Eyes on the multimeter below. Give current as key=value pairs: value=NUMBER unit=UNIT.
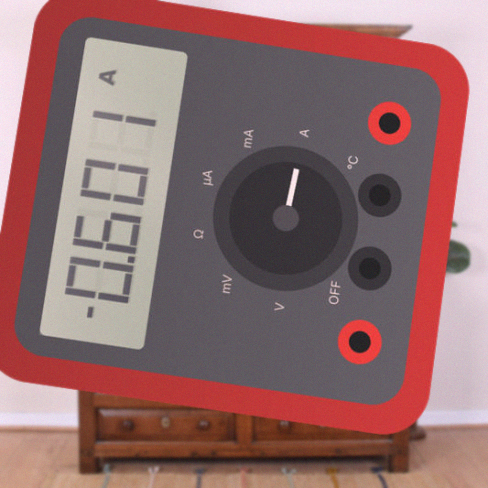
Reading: value=-0.601 unit=A
